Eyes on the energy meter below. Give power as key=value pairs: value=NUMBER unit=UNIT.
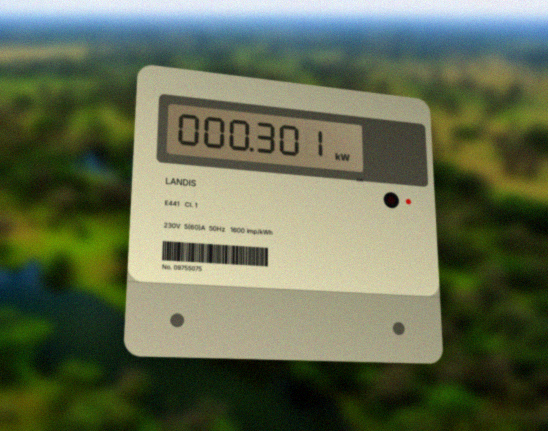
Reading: value=0.301 unit=kW
